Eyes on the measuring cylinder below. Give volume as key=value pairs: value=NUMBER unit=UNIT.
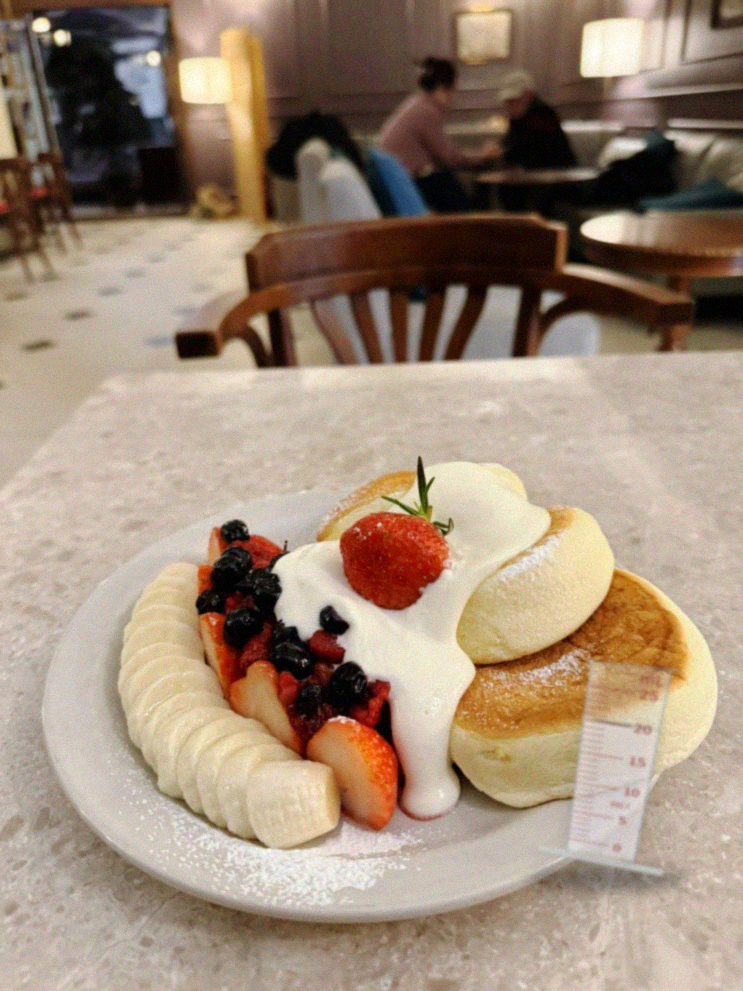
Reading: value=20 unit=mL
